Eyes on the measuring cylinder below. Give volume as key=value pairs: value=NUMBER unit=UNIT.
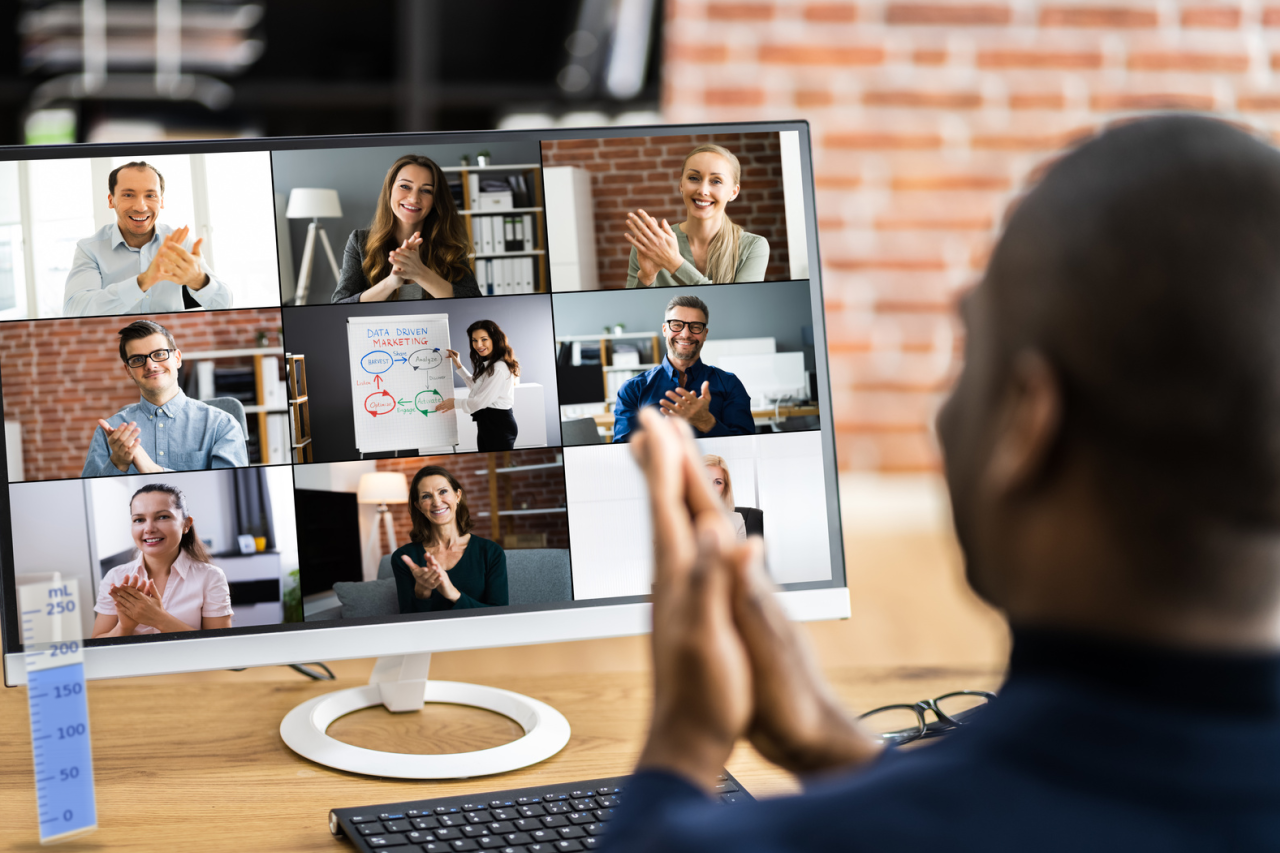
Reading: value=180 unit=mL
